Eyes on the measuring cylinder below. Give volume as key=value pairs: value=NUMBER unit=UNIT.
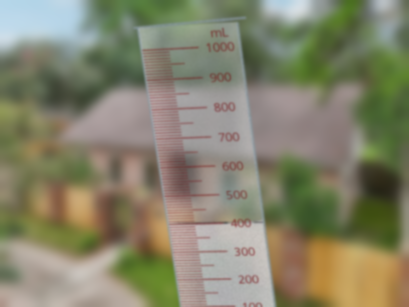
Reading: value=400 unit=mL
